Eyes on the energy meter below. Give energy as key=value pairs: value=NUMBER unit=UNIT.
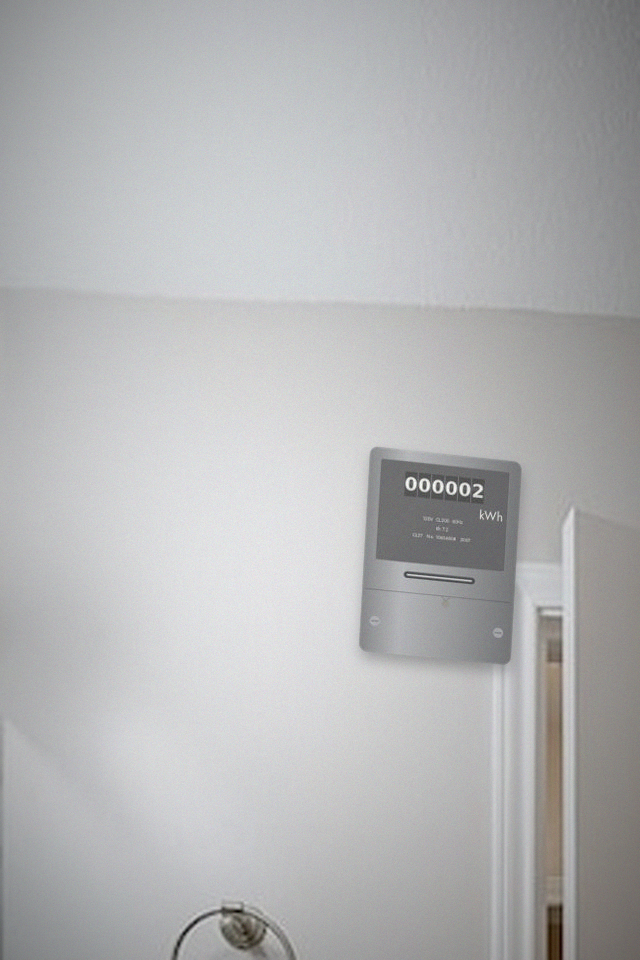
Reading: value=2 unit=kWh
